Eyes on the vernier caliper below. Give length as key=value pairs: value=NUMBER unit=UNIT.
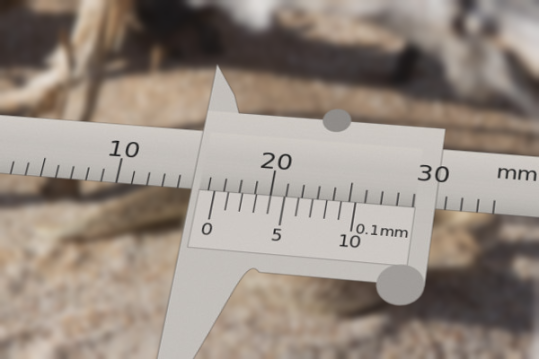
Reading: value=16.4 unit=mm
